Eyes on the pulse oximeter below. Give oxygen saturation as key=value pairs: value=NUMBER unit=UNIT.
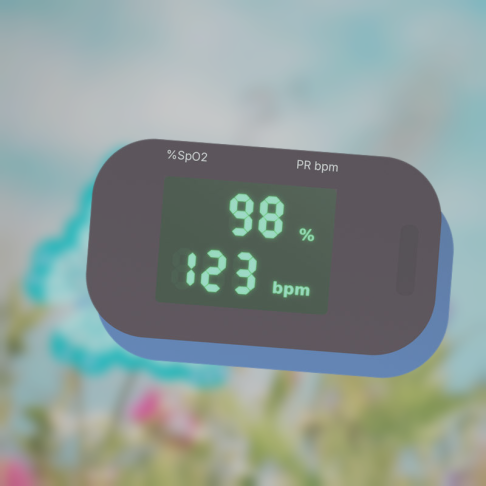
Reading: value=98 unit=%
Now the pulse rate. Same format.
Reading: value=123 unit=bpm
